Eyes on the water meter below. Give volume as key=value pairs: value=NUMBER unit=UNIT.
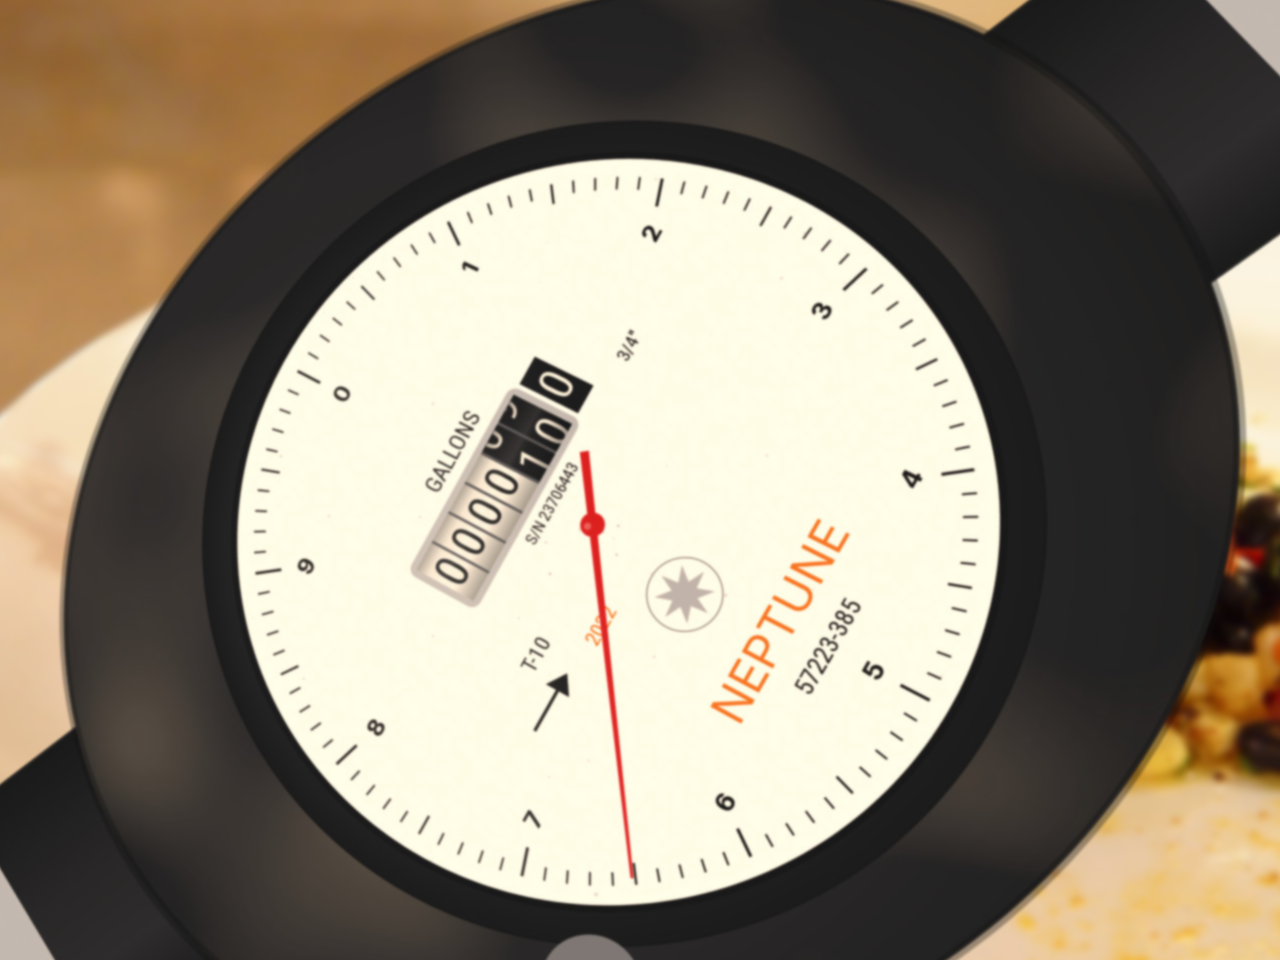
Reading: value=96.5 unit=gal
